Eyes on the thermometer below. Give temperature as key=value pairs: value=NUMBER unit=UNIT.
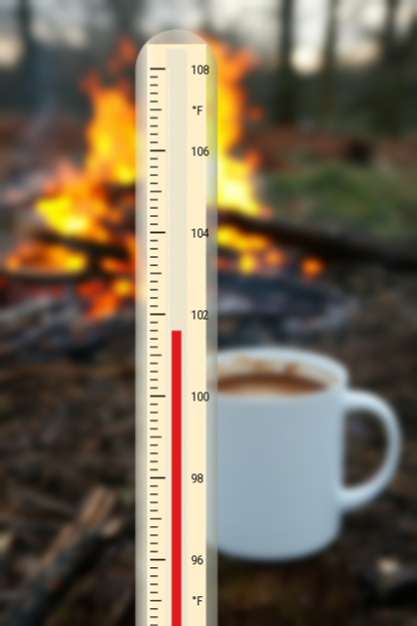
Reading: value=101.6 unit=°F
